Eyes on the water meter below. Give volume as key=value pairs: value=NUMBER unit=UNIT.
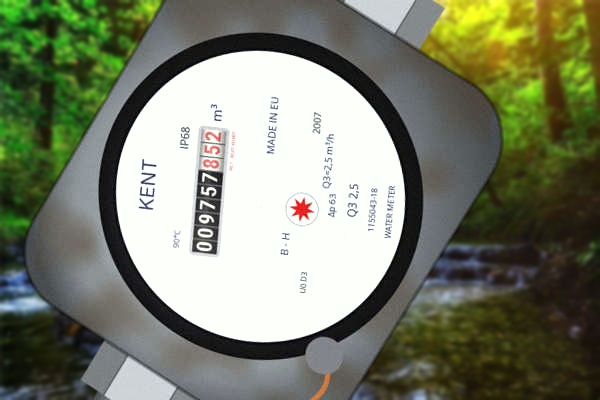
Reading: value=9757.852 unit=m³
